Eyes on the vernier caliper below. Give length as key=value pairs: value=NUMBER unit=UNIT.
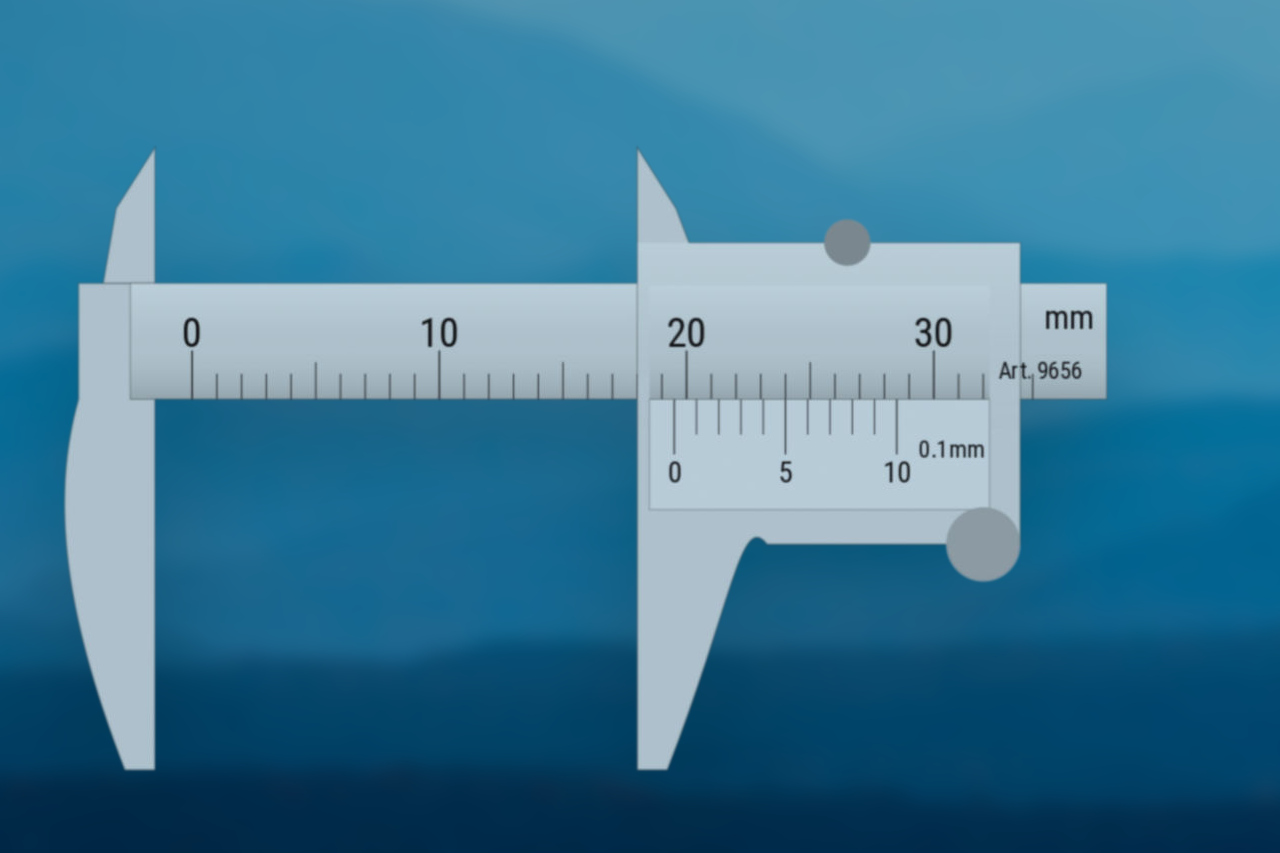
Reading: value=19.5 unit=mm
